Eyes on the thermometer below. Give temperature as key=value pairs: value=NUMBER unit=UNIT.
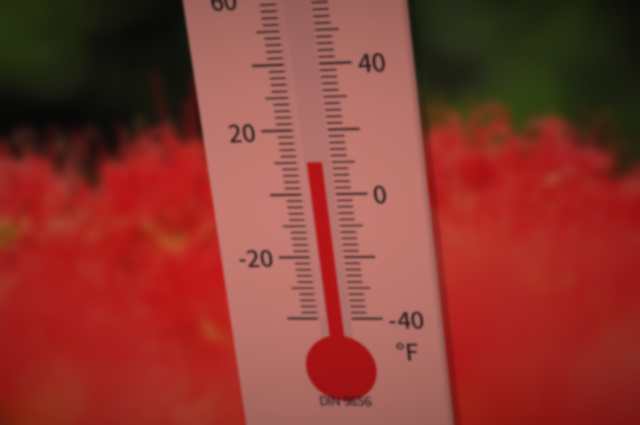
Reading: value=10 unit=°F
